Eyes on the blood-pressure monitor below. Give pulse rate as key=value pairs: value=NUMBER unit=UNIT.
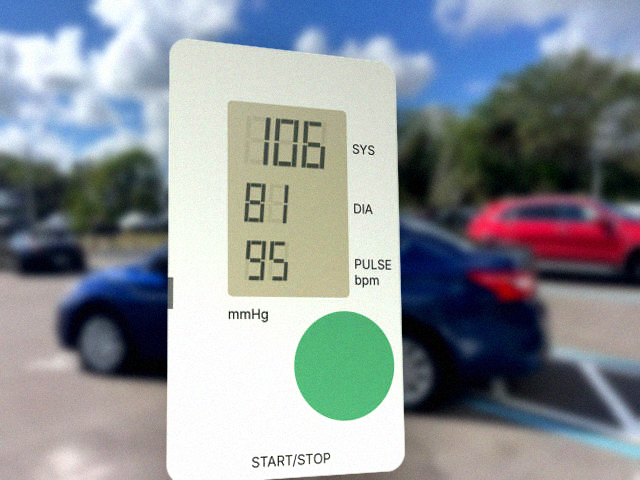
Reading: value=95 unit=bpm
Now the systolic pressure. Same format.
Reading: value=106 unit=mmHg
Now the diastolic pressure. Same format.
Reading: value=81 unit=mmHg
